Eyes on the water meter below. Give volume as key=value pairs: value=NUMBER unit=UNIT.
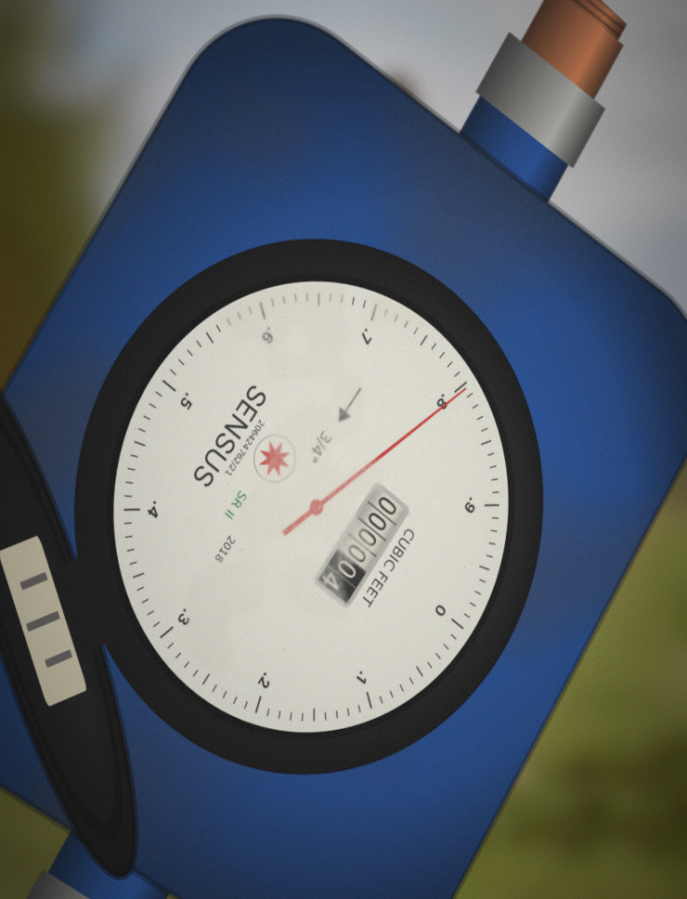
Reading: value=3.80 unit=ft³
